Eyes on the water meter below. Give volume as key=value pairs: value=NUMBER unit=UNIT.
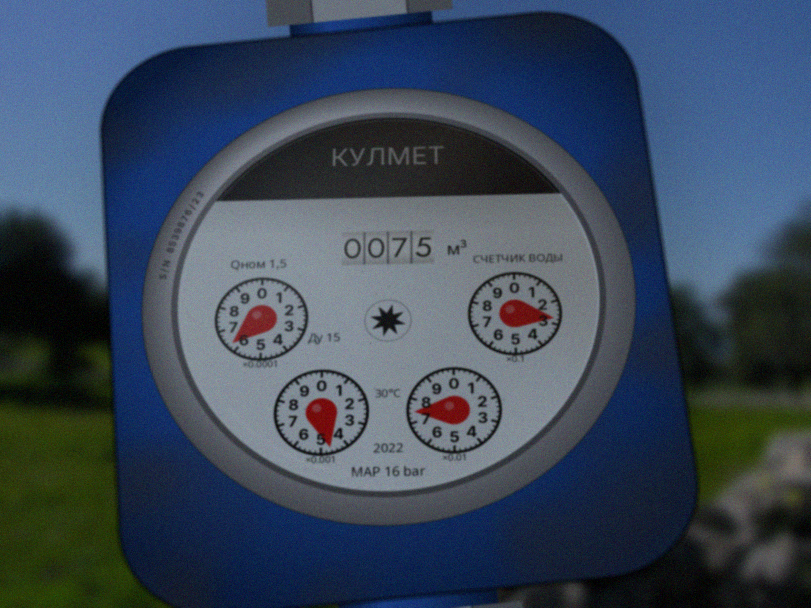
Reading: value=75.2746 unit=m³
